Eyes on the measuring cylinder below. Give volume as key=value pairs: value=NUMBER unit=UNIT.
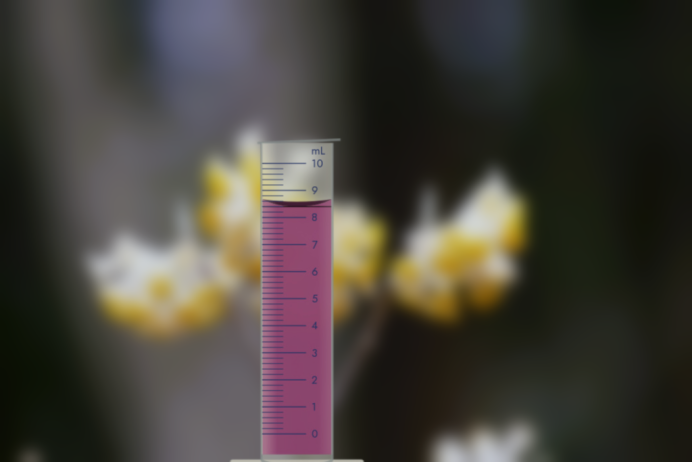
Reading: value=8.4 unit=mL
